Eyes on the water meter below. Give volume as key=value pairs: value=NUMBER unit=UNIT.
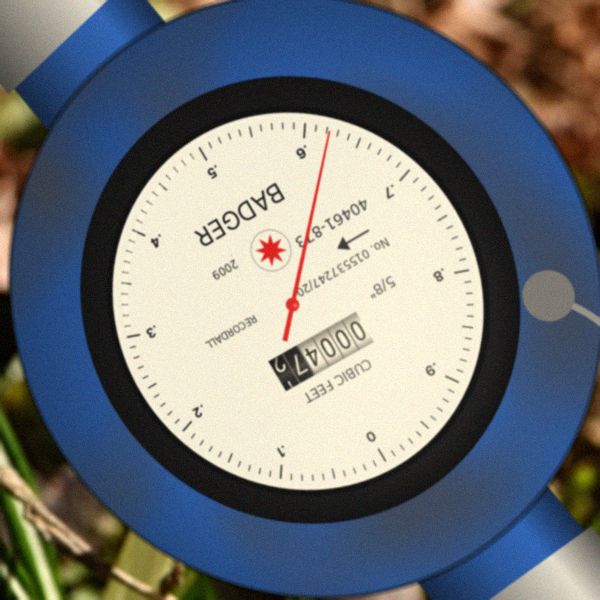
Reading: value=471.62 unit=ft³
